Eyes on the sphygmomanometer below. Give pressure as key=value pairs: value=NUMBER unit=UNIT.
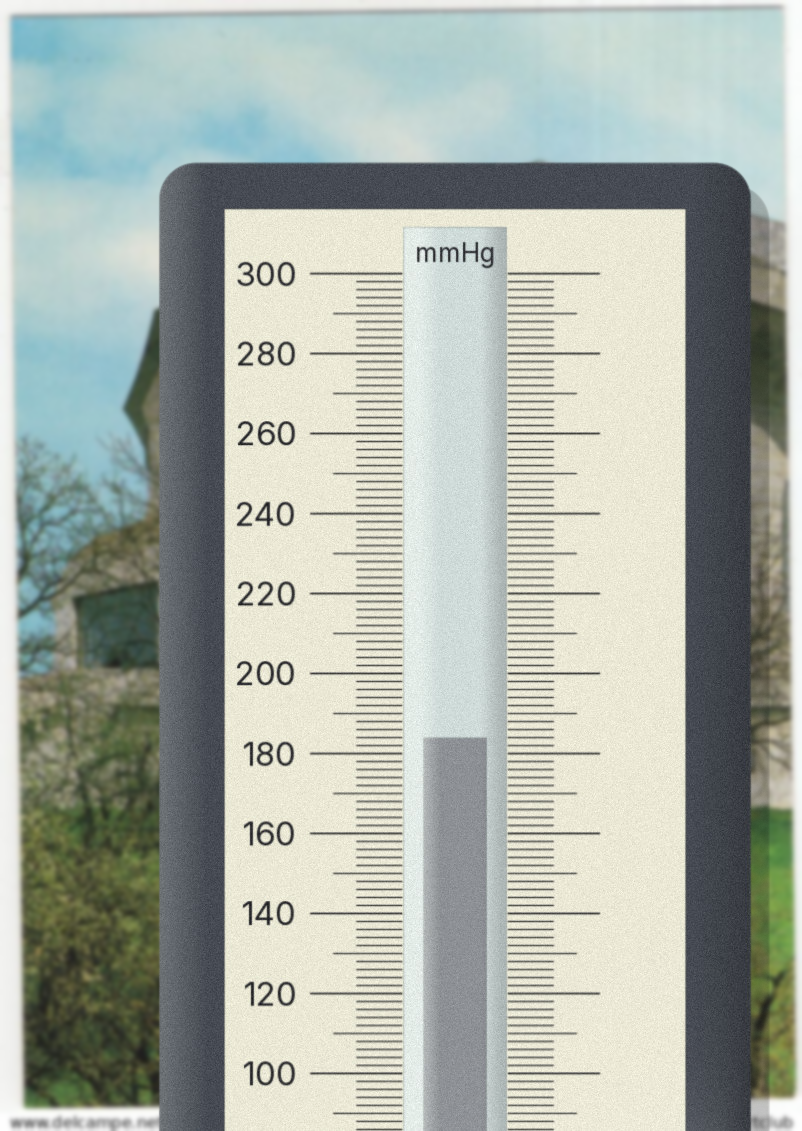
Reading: value=184 unit=mmHg
